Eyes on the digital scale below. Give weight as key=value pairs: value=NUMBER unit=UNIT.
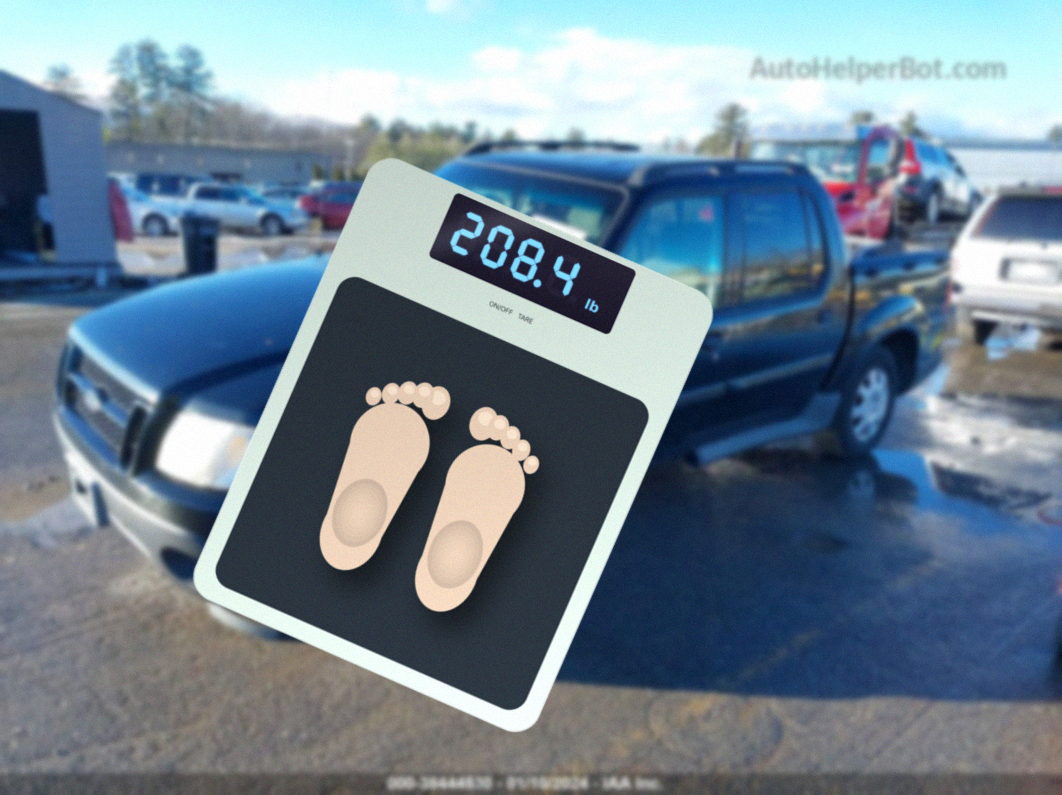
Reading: value=208.4 unit=lb
